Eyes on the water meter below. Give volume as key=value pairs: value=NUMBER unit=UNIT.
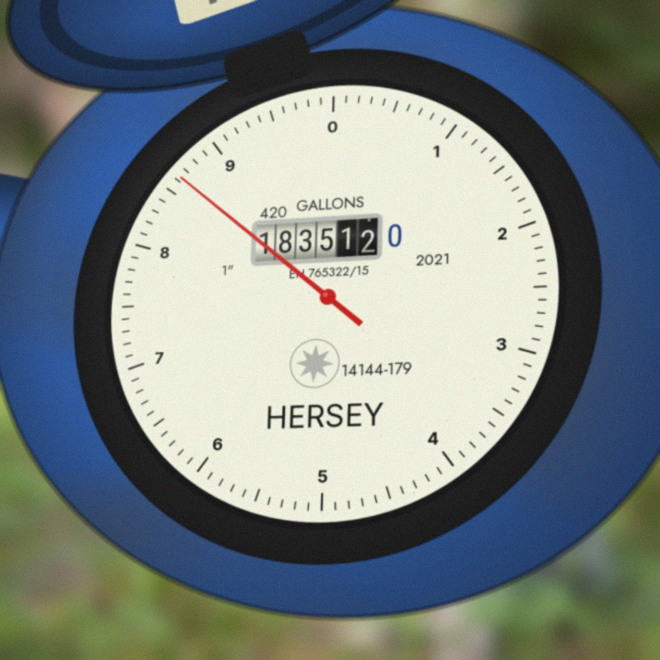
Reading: value=1835118.6 unit=gal
